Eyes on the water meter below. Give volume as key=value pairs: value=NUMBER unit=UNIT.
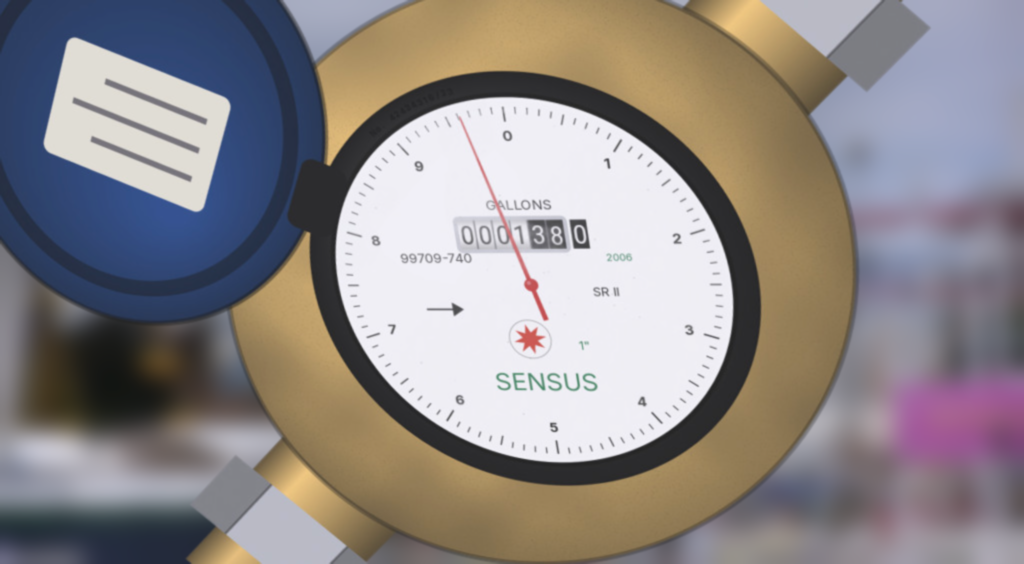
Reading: value=1379.6 unit=gal
